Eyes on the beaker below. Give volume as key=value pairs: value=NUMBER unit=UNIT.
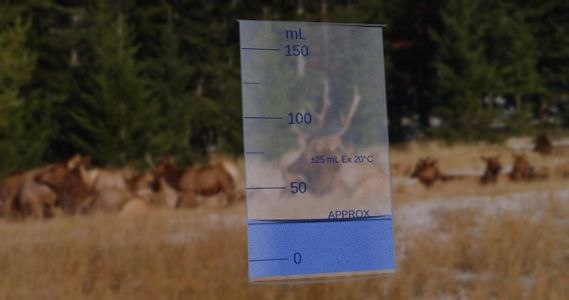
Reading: value=25 unit=mL
